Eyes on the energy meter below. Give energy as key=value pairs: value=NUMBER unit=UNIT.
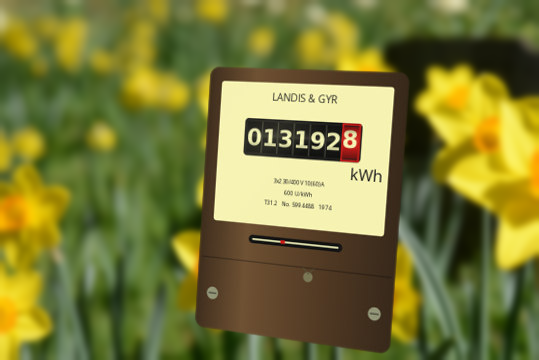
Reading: value=13192.8 unit=kWh
